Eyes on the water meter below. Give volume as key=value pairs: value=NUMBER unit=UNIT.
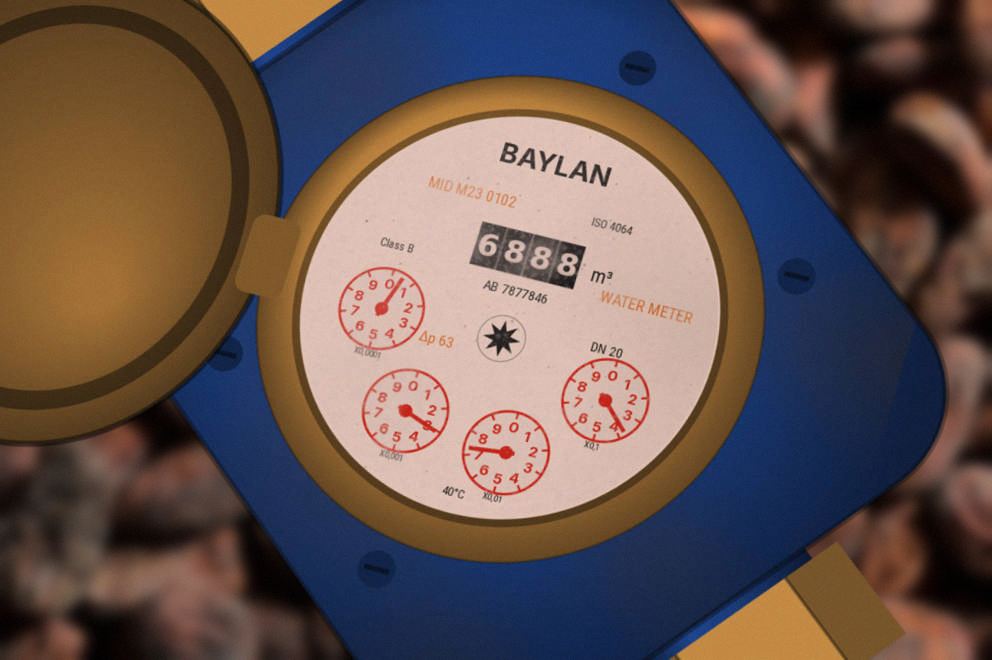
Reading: value=6888.3730 unit=m³
